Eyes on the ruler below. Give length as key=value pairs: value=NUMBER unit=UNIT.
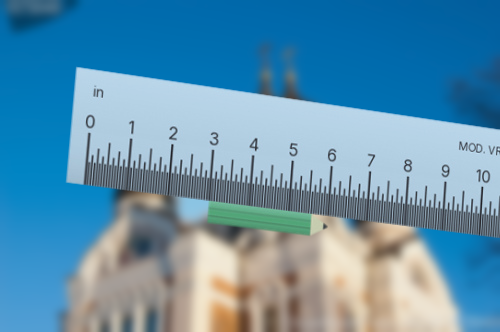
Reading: value=3 unit=in
